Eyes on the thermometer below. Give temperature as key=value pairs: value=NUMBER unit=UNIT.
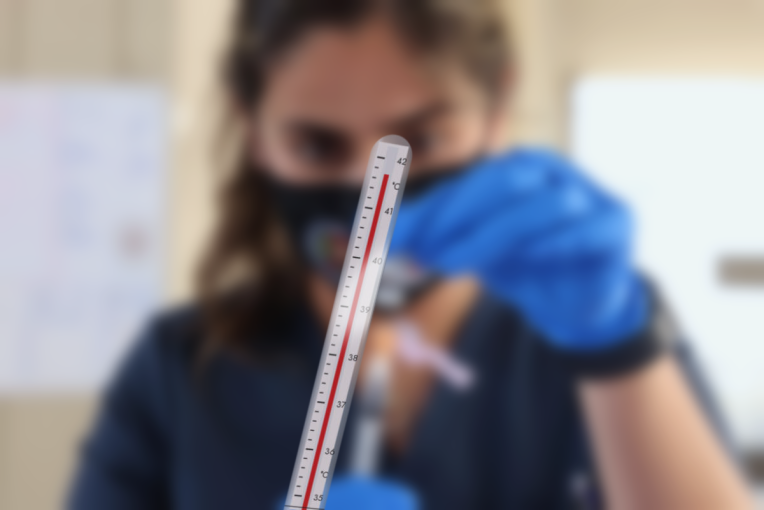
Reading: value=41.7 unit=°C
